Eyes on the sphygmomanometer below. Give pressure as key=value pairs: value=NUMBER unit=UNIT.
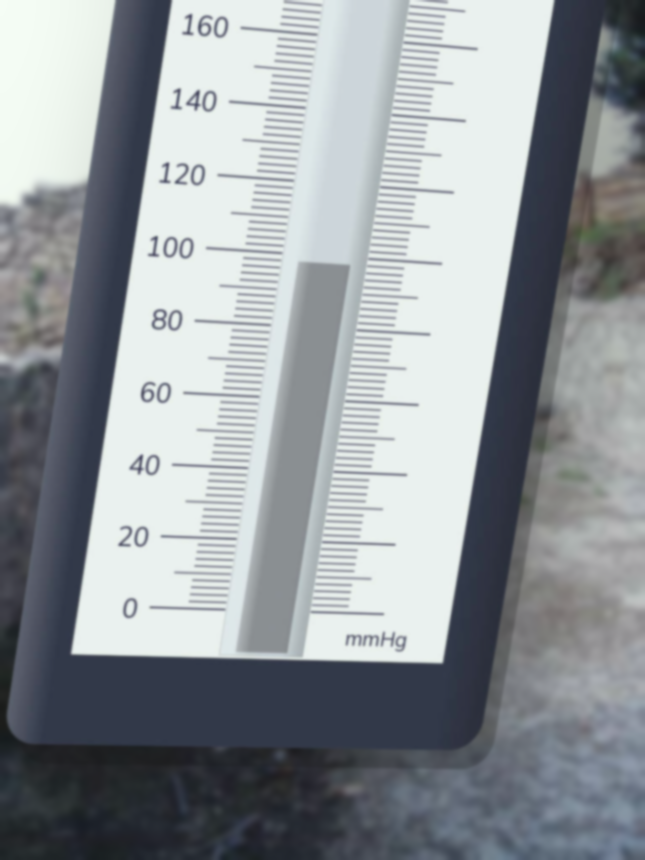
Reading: value=98 unit=mmHg
